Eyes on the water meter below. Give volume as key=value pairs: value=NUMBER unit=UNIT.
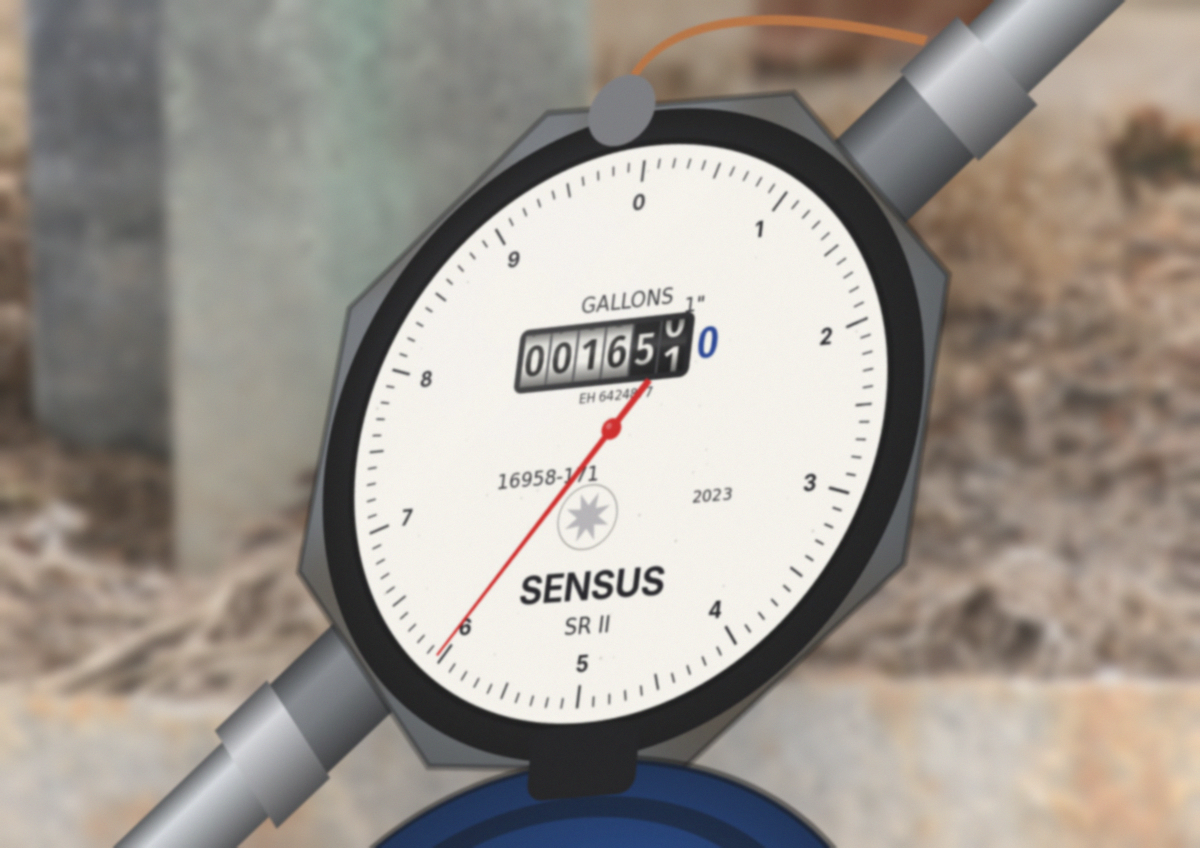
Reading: value=16506.0 unit=gal
